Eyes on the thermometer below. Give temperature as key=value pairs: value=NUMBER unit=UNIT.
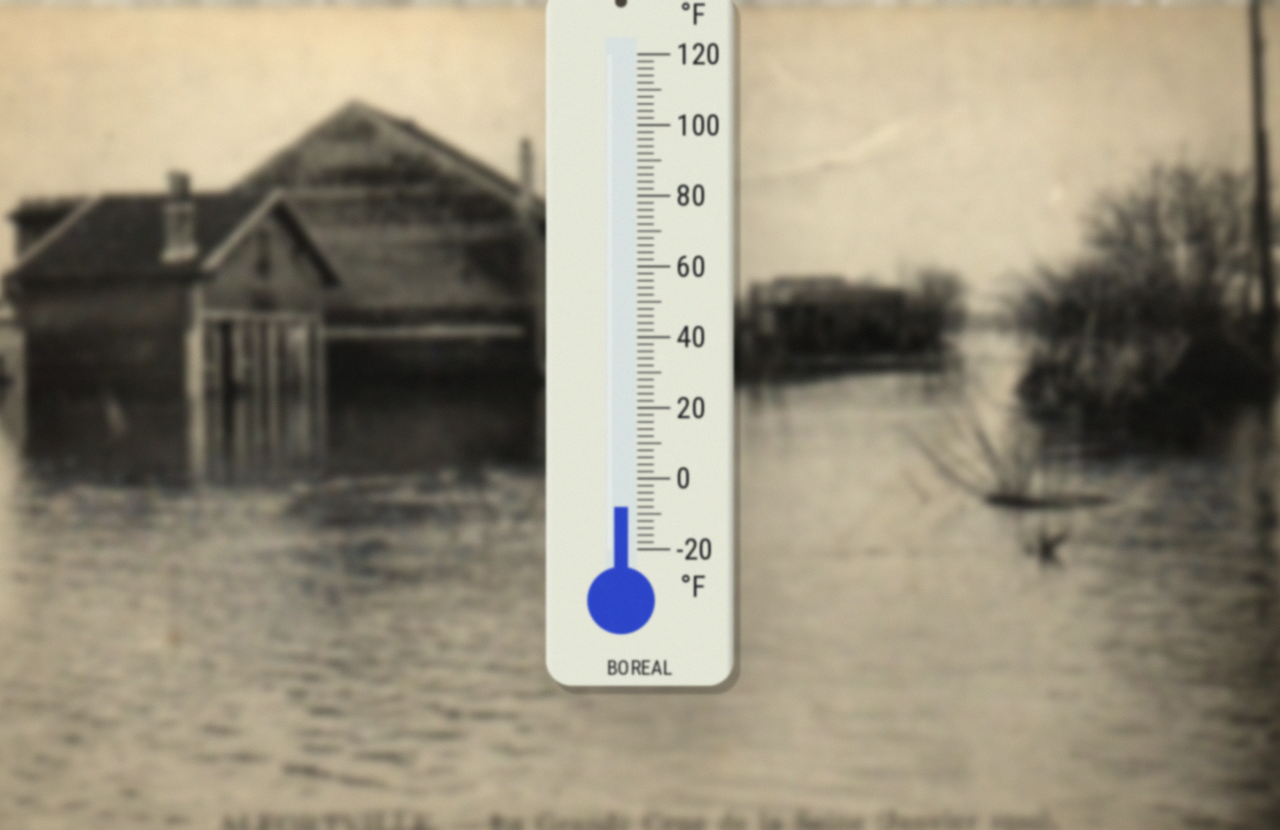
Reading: value=-8 unit=°F
